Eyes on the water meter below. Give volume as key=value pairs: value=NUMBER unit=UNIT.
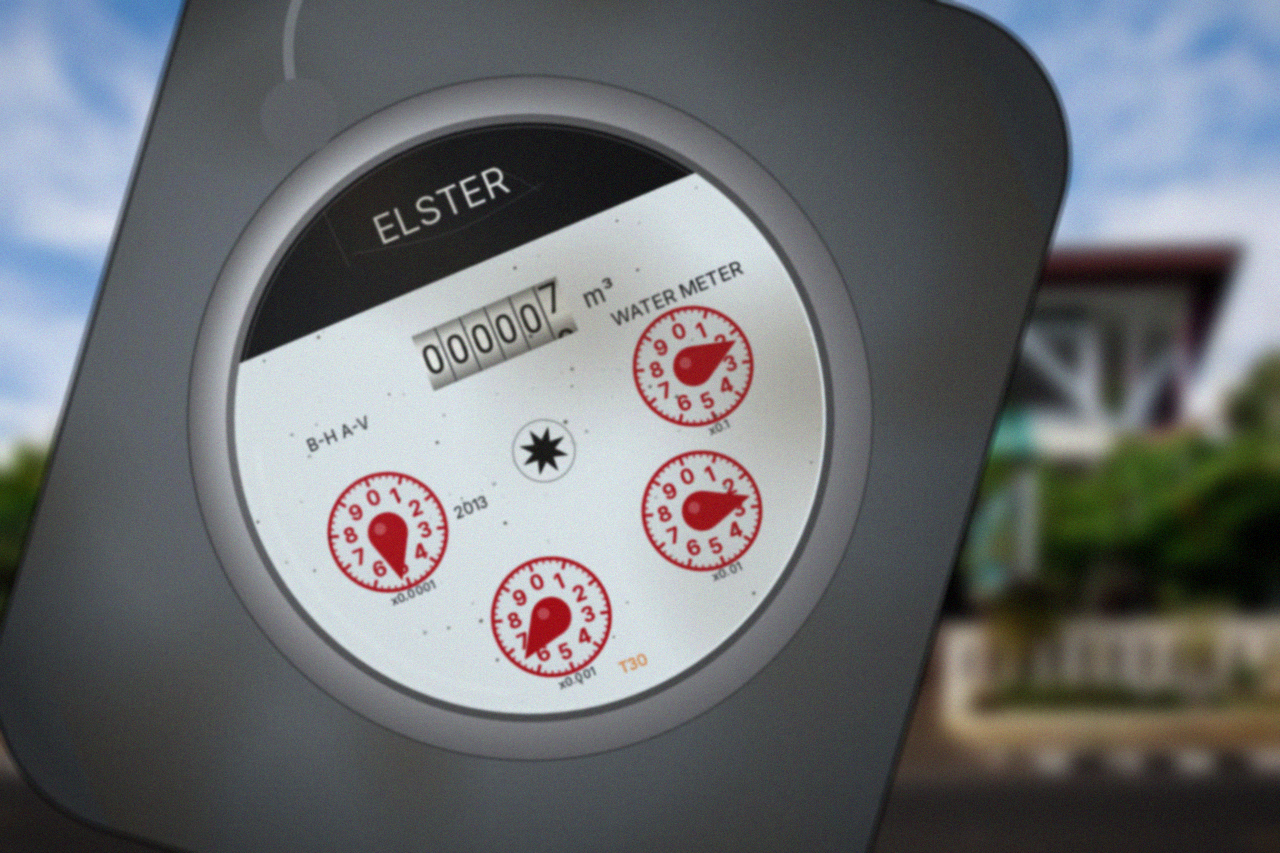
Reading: value=7.2265 unit=m³
